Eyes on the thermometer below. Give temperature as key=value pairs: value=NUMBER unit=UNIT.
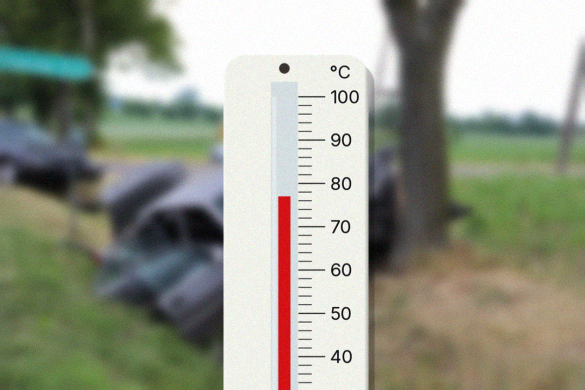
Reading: value=77 unit=°C
